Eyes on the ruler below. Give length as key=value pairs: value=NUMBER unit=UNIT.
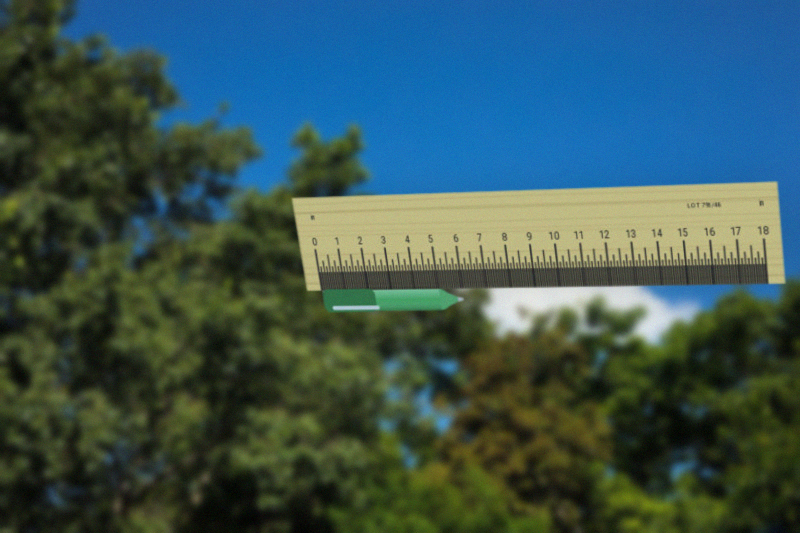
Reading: value=6 unit=in
